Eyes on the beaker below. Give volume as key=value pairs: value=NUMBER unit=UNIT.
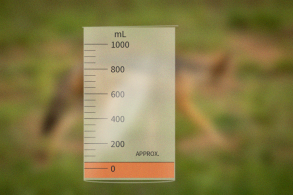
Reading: value=50 unit=mL
